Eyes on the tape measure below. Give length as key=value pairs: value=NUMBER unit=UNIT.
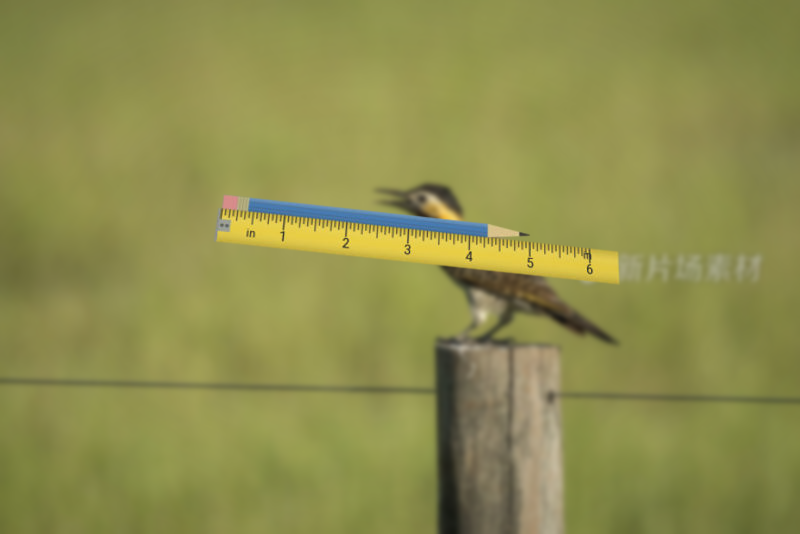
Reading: value=5 unit=in
